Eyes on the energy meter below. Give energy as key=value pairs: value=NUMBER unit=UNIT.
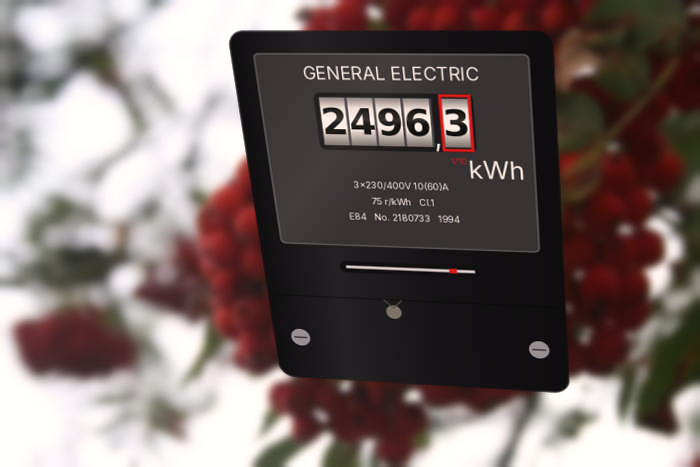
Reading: value=2496.3 unit=kWh
